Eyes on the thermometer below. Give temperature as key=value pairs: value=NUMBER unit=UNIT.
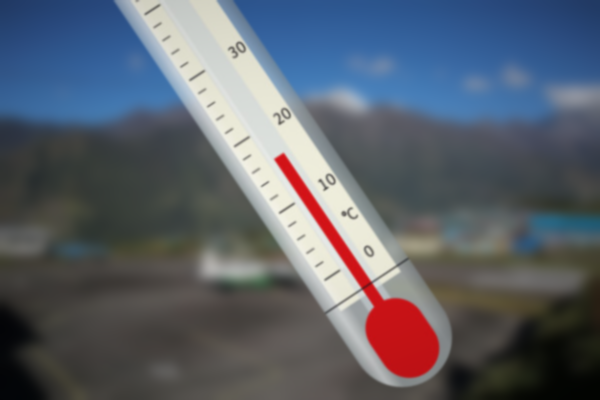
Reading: value=16 unit=°C
